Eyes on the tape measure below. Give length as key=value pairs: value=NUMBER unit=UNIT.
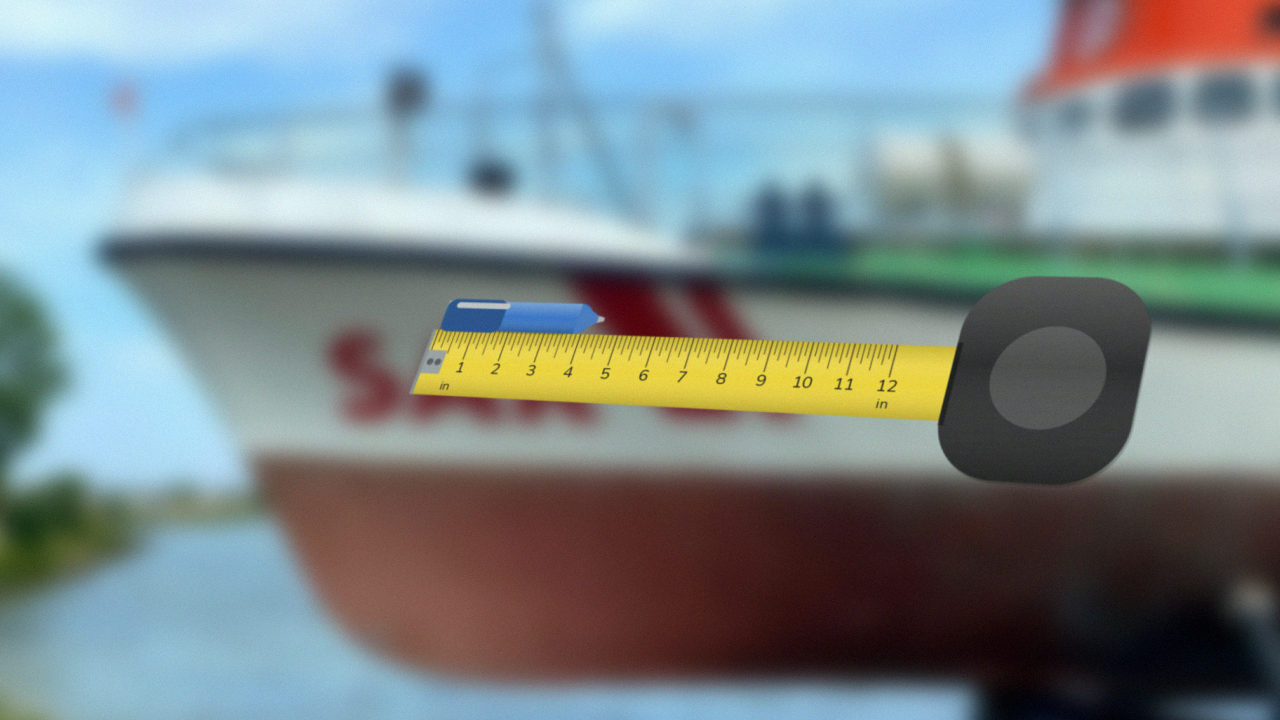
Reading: value=4.5 unit=in
